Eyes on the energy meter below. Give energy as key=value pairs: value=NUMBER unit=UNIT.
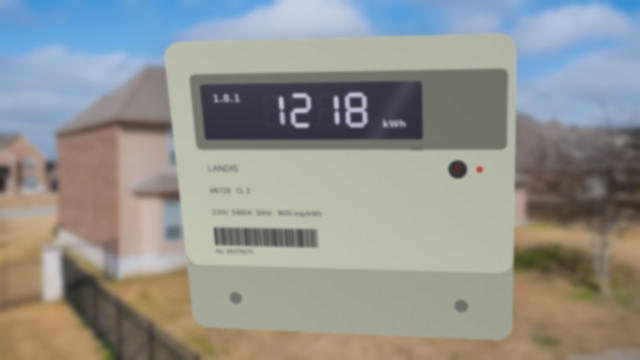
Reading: value=1218 unit=kWh
